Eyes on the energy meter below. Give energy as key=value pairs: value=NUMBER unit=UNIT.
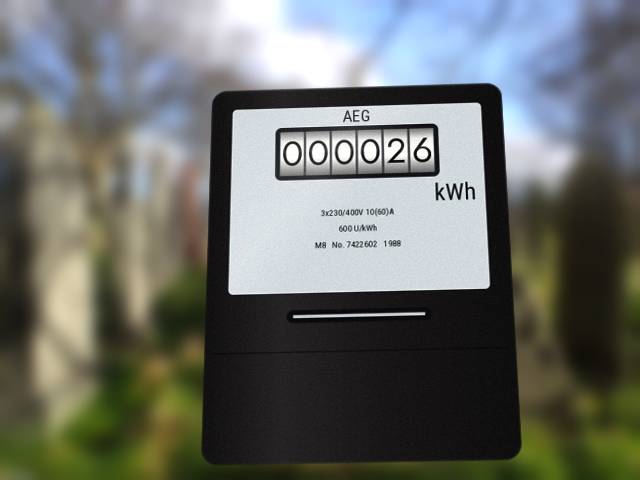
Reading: value=26 unit=kWh
